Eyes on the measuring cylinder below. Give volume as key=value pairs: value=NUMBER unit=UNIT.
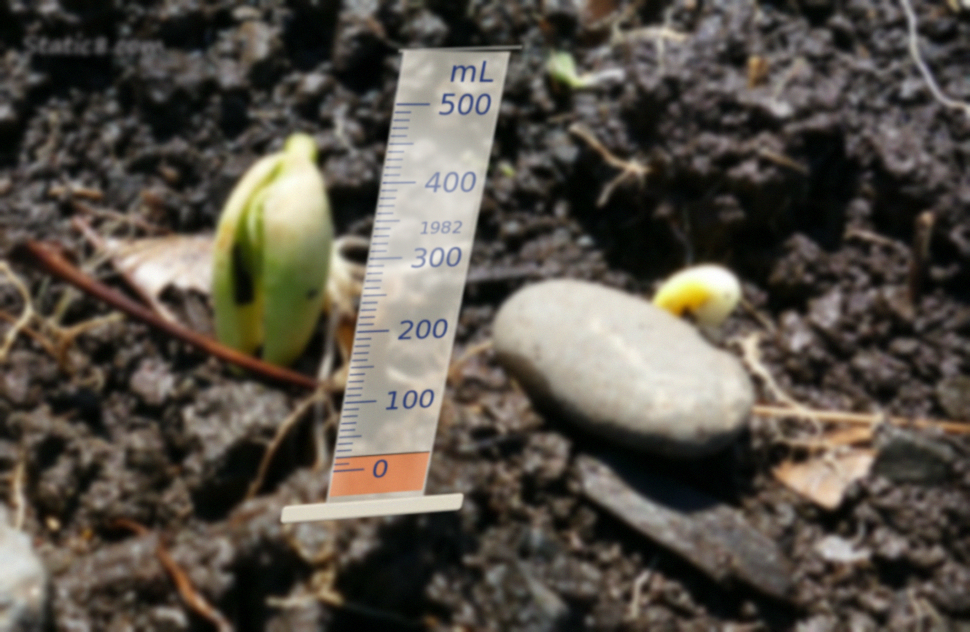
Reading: value=20 unit=mL
